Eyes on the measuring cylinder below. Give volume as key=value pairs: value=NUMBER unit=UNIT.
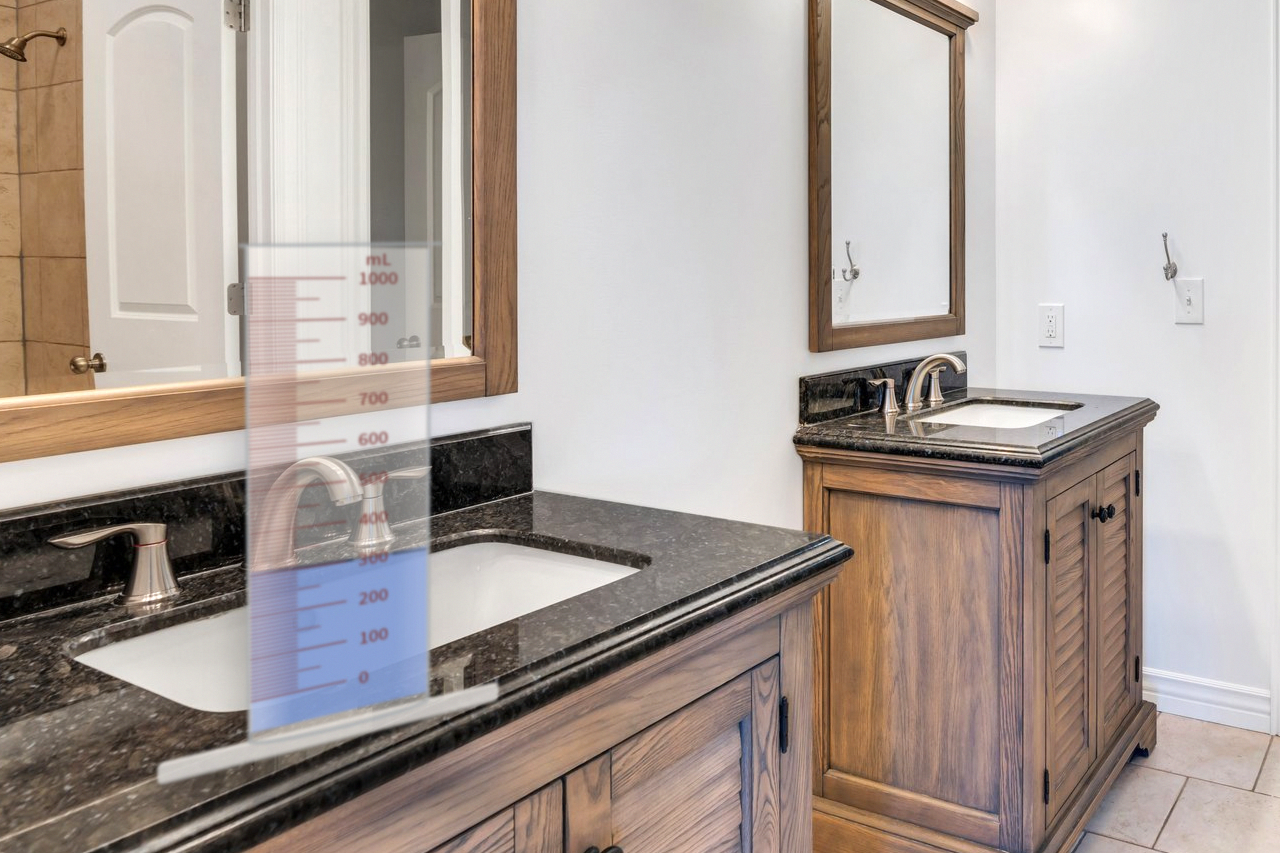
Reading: value=300 unit=mL
